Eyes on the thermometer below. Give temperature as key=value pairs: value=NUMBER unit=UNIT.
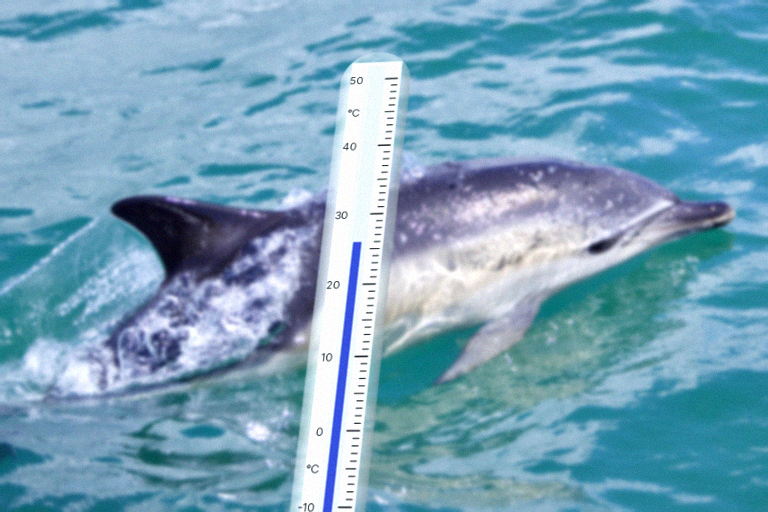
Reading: value=26 unit=°C
